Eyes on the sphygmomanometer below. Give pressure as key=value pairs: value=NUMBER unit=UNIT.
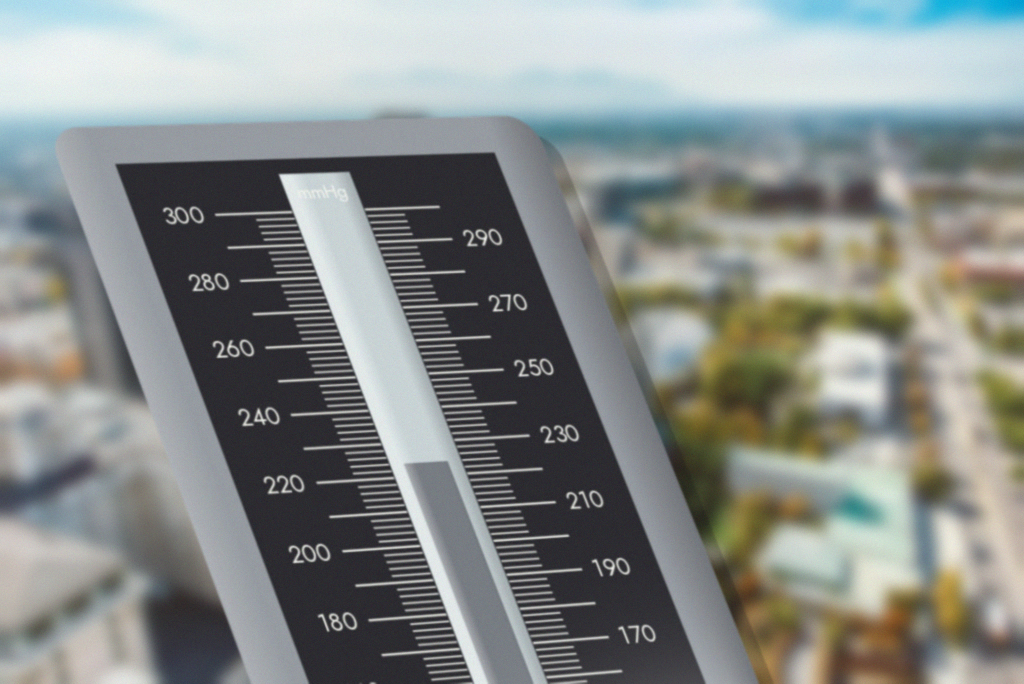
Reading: value=224 unit=mmHg
